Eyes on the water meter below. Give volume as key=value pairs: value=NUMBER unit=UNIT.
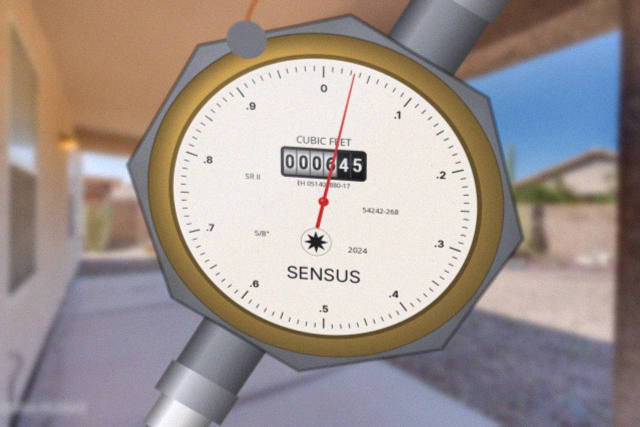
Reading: value=645.03 unit=ft³
